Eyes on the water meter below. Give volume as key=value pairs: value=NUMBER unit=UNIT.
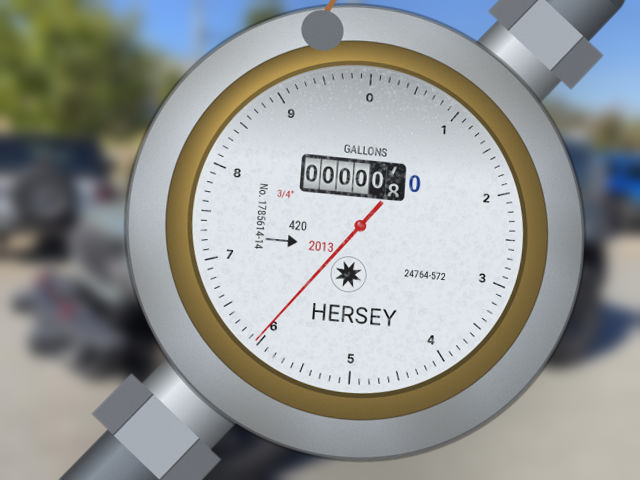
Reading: value=76.0 unit=gal
